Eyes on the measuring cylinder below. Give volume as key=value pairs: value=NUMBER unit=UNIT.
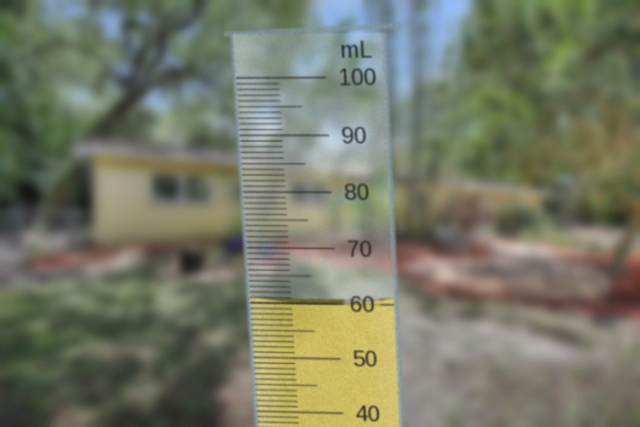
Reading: value=60 unit=mL
